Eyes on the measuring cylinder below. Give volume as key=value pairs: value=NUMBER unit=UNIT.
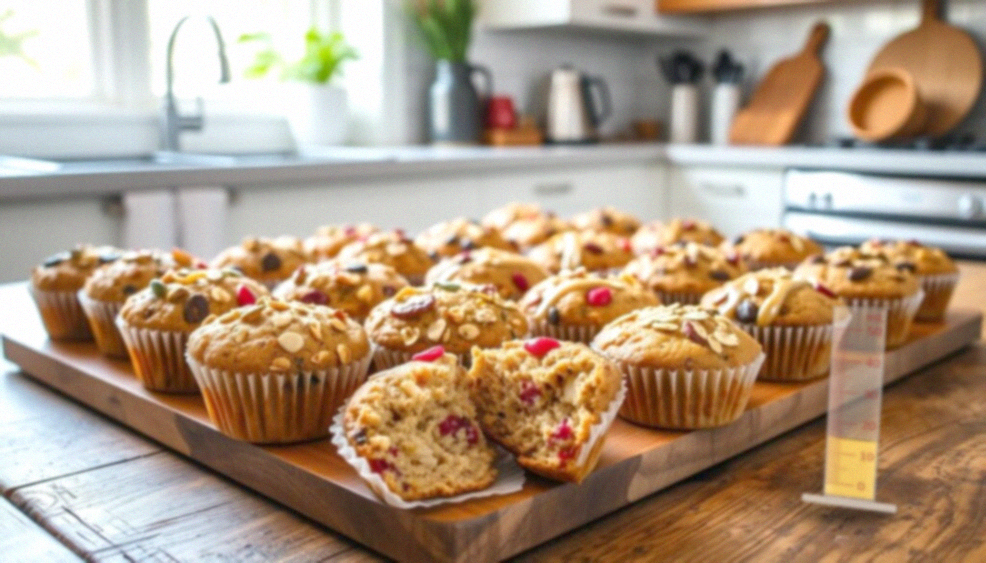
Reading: value=15 unit=mL
